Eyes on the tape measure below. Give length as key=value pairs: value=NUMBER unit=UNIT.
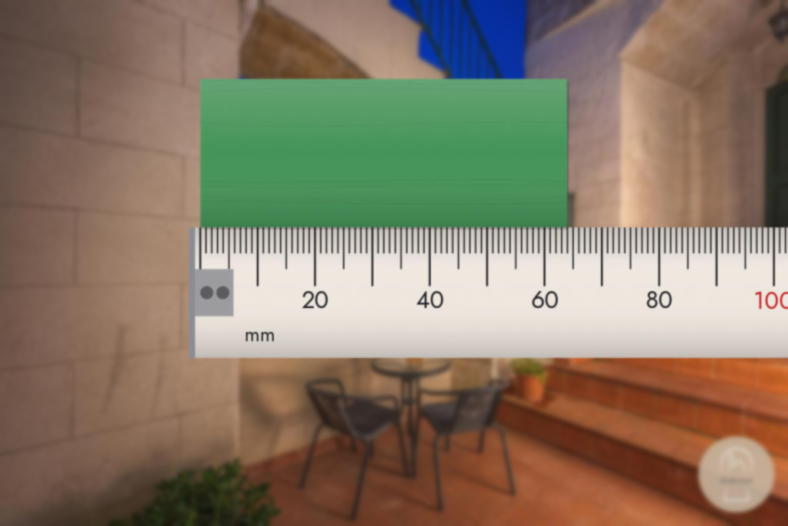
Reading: value=64 unit=mm
